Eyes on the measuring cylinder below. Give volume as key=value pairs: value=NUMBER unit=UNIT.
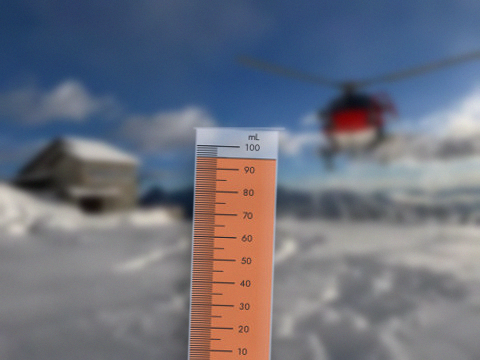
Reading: value=95 unit=mL
